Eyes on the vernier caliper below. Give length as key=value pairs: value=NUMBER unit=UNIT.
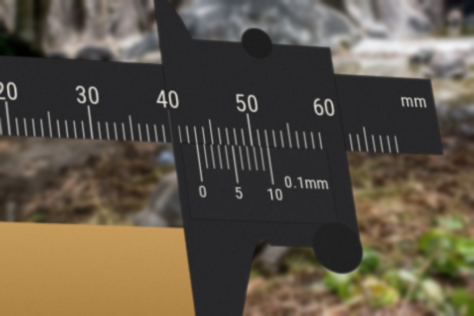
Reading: value=43.0 unit=mm
